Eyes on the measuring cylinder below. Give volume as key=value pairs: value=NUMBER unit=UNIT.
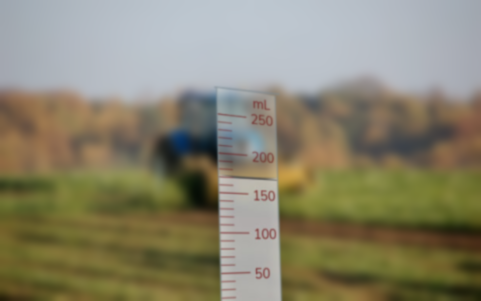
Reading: value=170 unit=mL
